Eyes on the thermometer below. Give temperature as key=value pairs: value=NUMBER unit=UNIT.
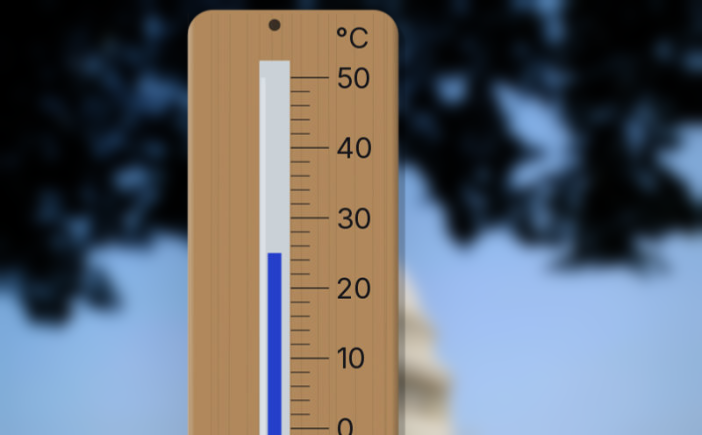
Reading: value=25 unit=°C
